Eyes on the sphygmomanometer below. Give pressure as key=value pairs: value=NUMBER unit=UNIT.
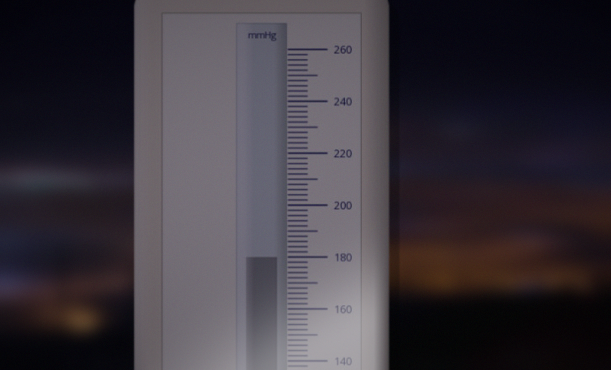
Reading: value=180 unit=mmHg
